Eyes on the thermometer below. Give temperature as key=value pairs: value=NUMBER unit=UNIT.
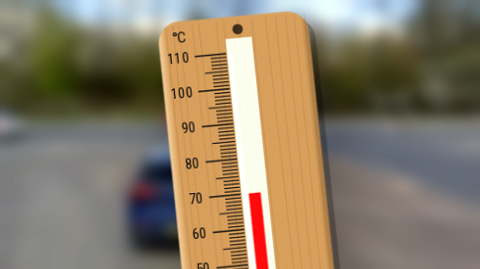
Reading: value=70 unit=°C
